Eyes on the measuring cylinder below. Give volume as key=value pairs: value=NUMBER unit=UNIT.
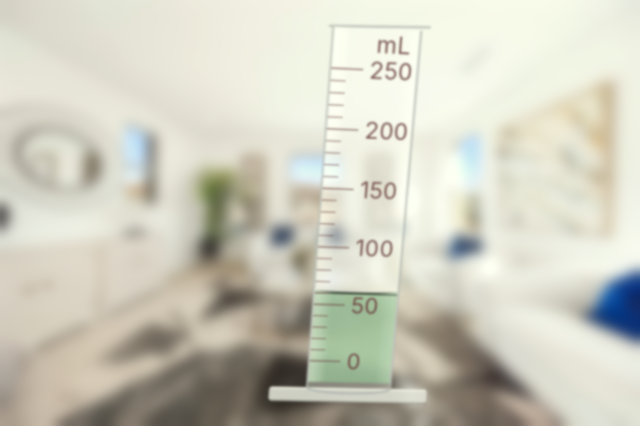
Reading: value=60 unit=mL
